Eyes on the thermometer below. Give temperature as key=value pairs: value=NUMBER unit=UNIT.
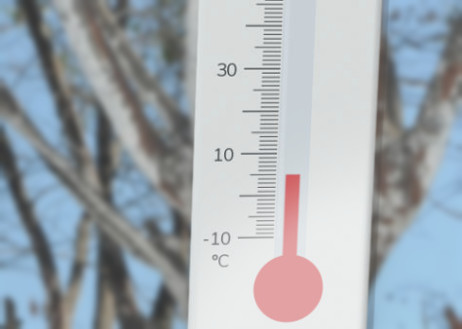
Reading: value=5 unit=°C
